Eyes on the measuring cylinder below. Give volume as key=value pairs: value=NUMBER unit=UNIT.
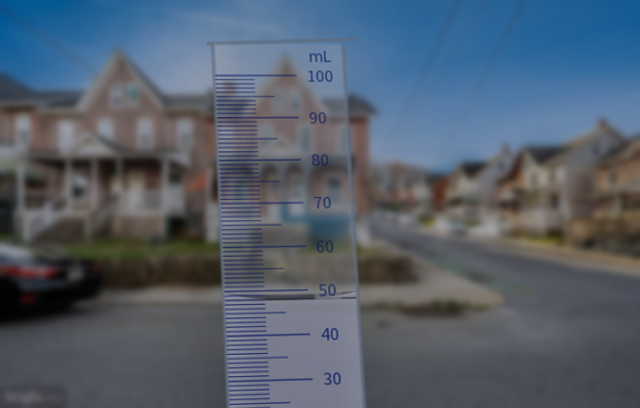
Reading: value=48 unit=mL
